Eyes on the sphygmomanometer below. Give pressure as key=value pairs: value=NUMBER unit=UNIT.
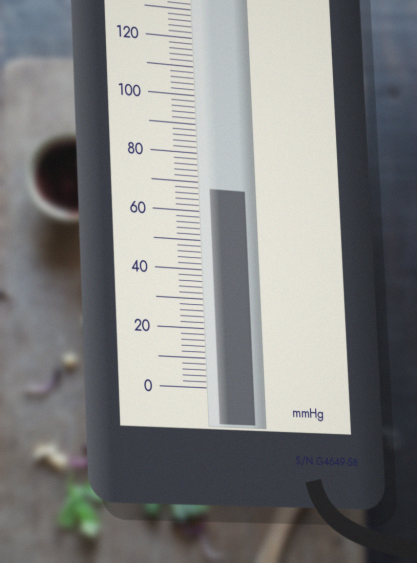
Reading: value=68 unit=mmHg
